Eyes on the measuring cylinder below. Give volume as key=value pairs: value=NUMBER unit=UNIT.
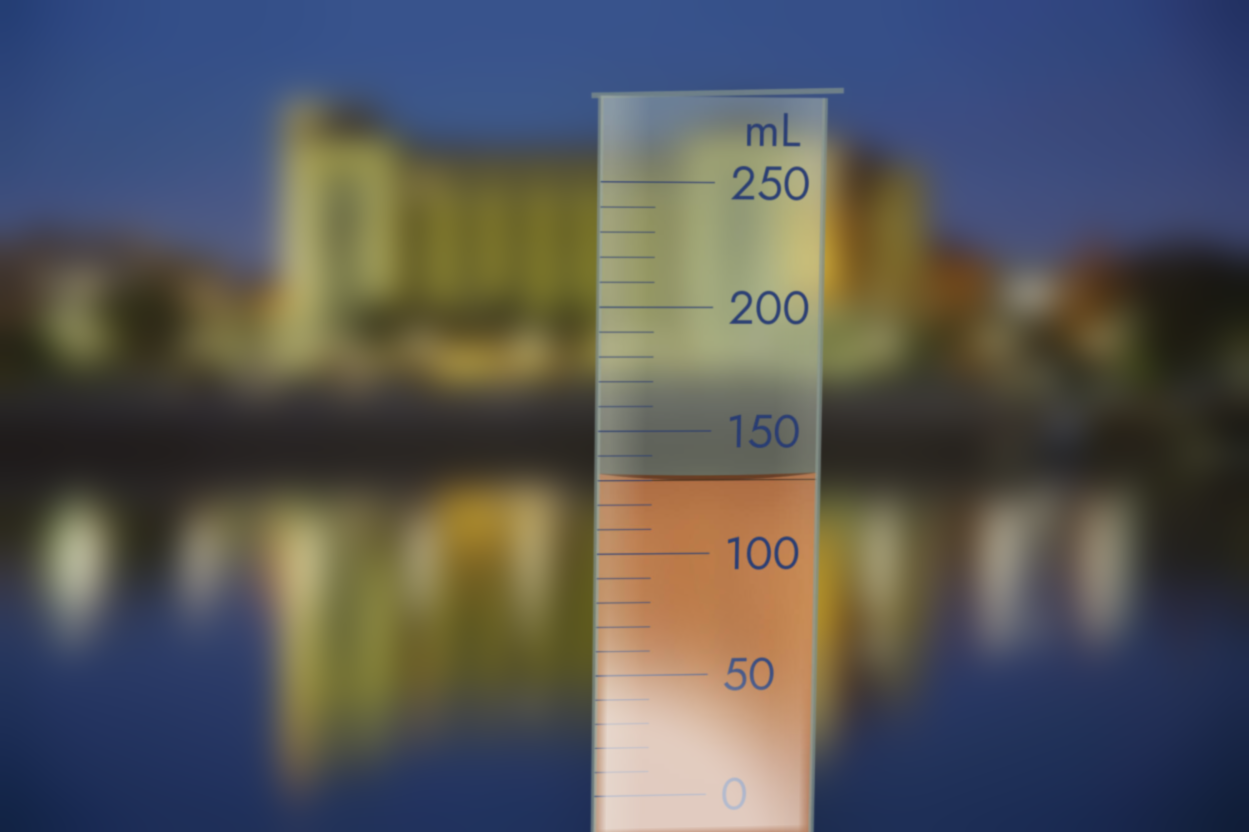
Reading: value=130 unit=mL
